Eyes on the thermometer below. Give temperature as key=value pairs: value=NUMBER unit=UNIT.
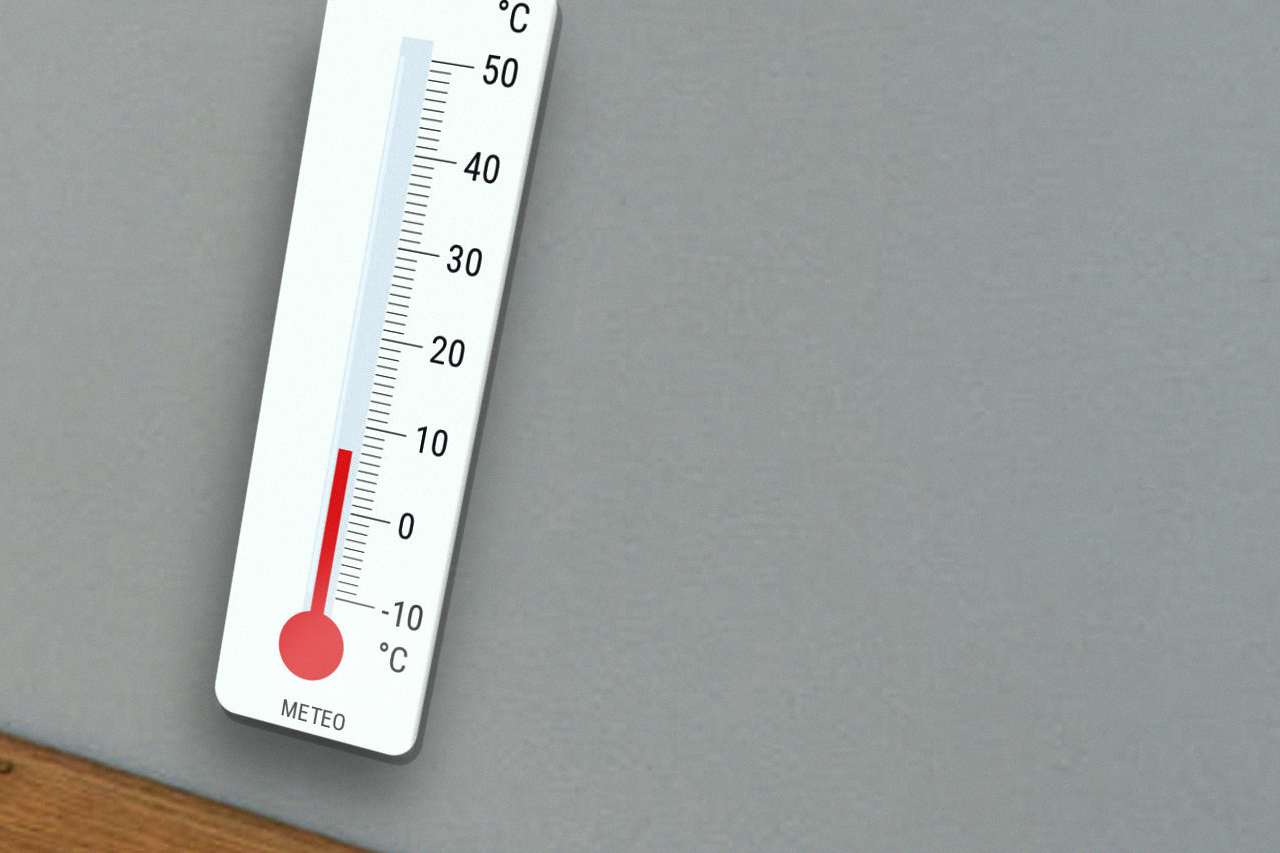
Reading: value=7 unit=°C
